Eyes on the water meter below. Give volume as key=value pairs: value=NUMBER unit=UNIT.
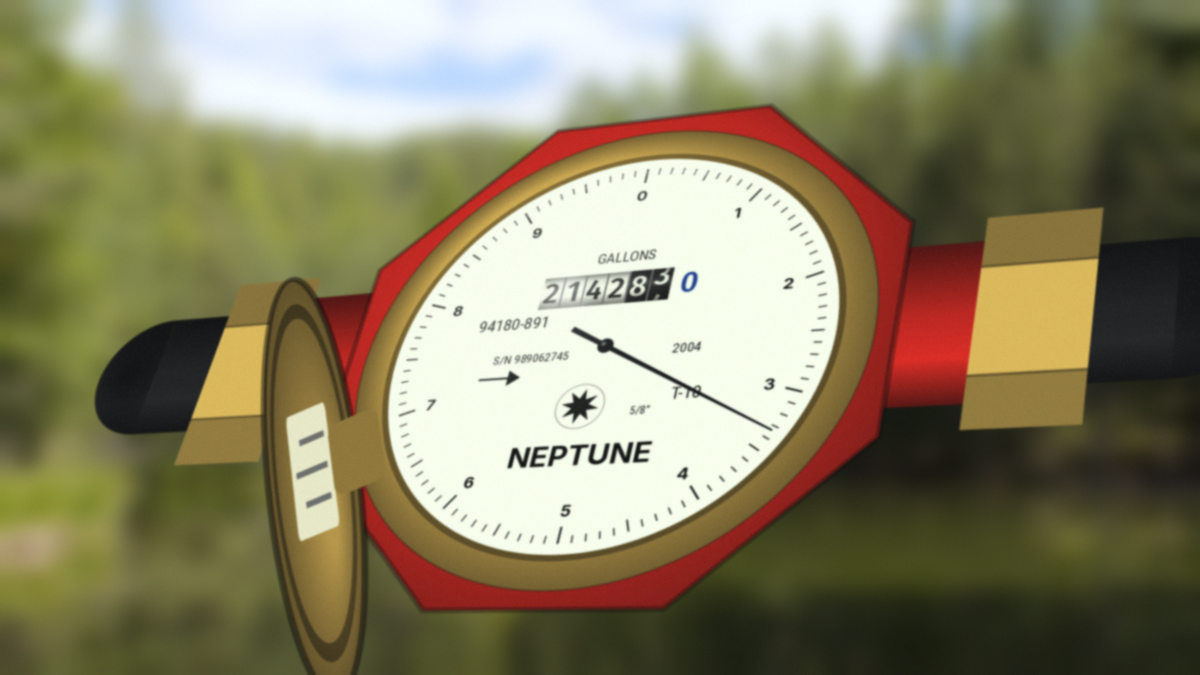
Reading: value=2142833.3 unit=gal
